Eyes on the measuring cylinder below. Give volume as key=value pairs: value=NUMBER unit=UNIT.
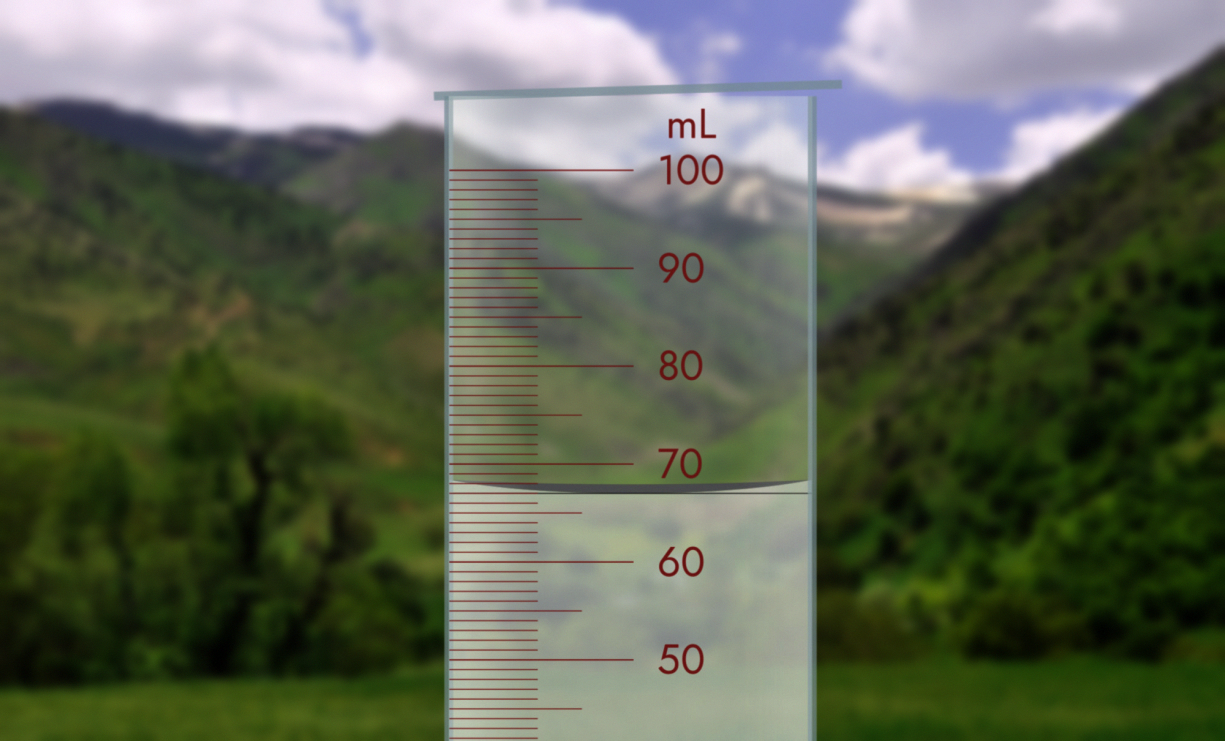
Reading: value=67 unit=mL
